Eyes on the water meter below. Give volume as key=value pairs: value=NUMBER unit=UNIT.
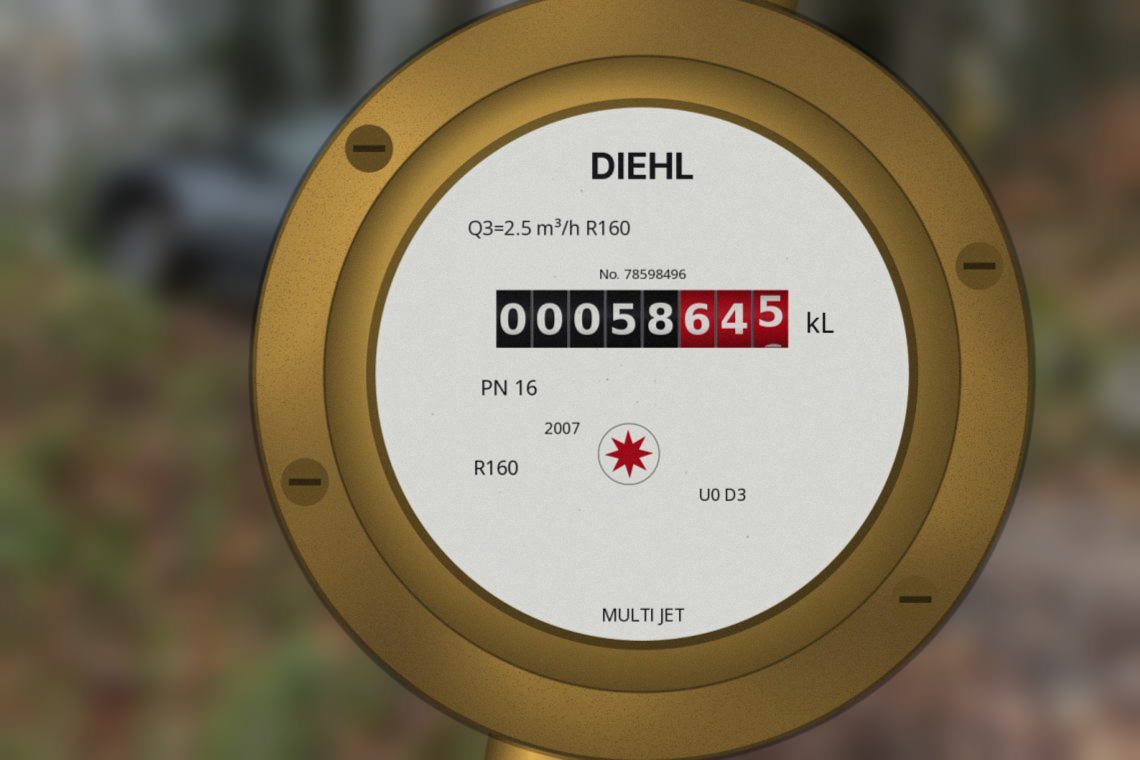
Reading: value=58.645 unit=kL
